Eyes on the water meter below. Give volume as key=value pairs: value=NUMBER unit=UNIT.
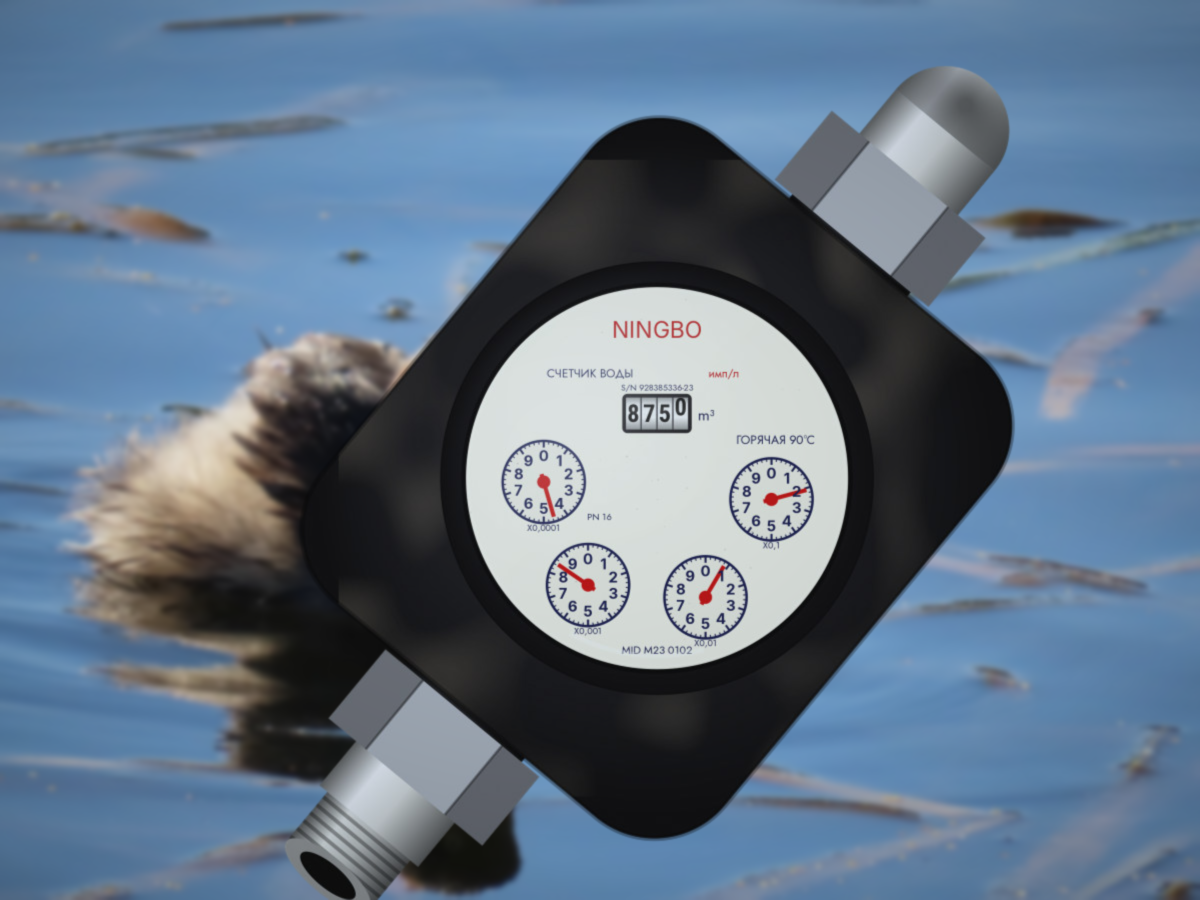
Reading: value=8750.2084 unit=m³
